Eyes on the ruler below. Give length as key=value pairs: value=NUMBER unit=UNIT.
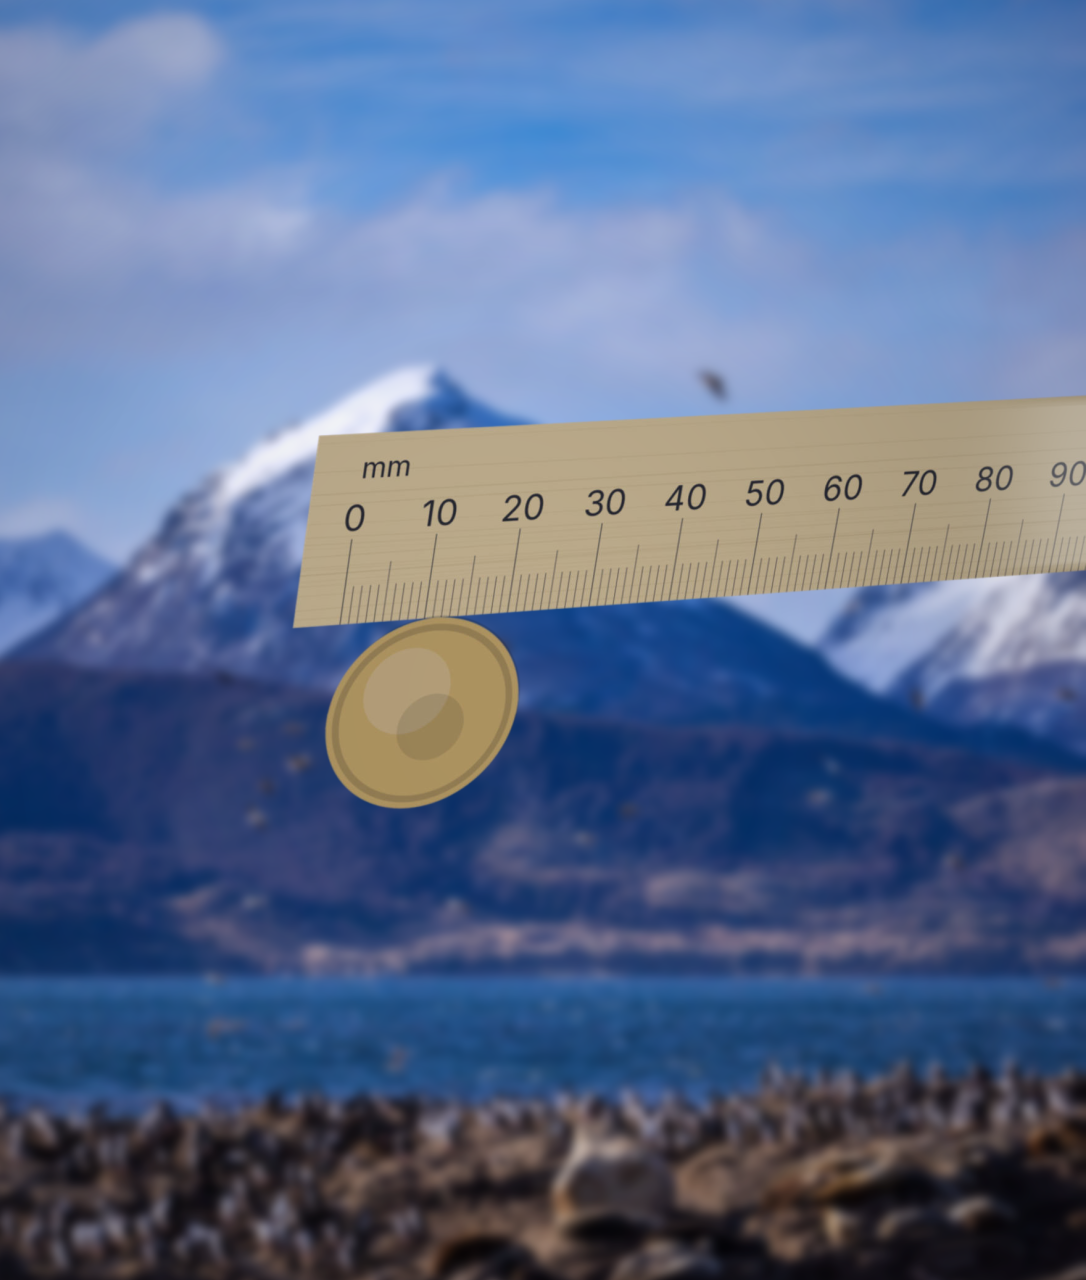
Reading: value=23 unit=mm
